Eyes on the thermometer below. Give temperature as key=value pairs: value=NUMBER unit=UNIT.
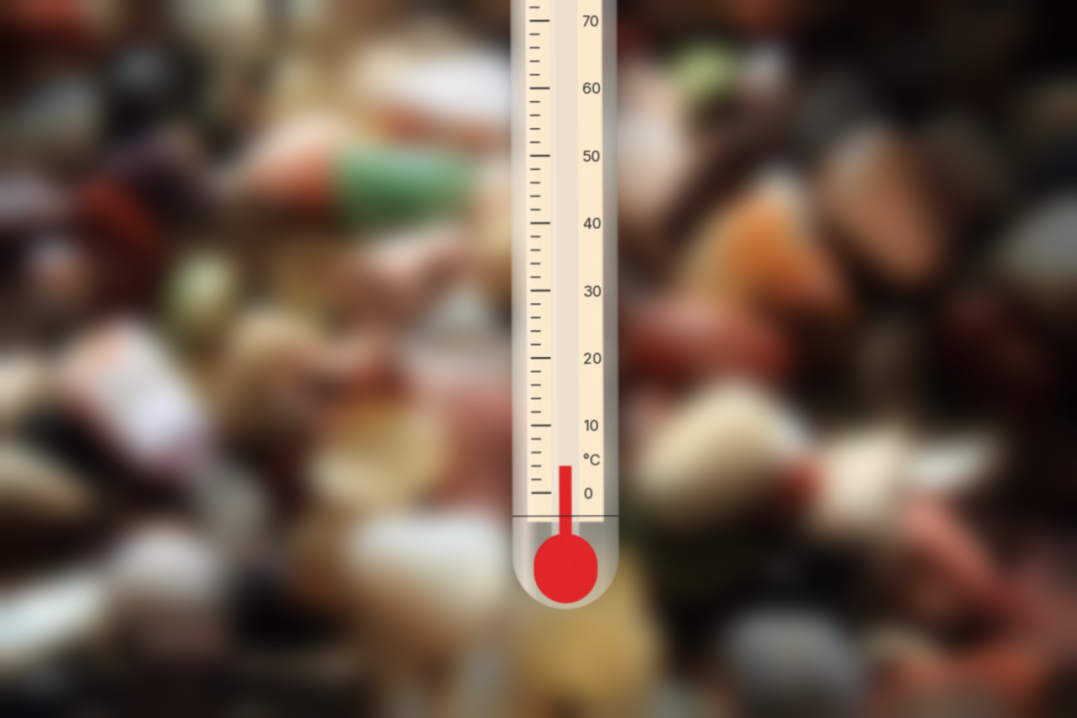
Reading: value=4 unit=°C
